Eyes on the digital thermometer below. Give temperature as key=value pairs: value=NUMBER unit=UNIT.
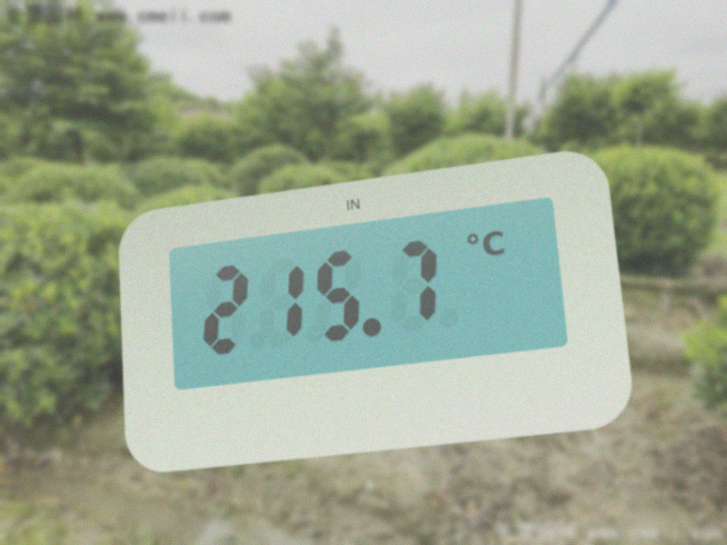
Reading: value=215.7 unit=°C
